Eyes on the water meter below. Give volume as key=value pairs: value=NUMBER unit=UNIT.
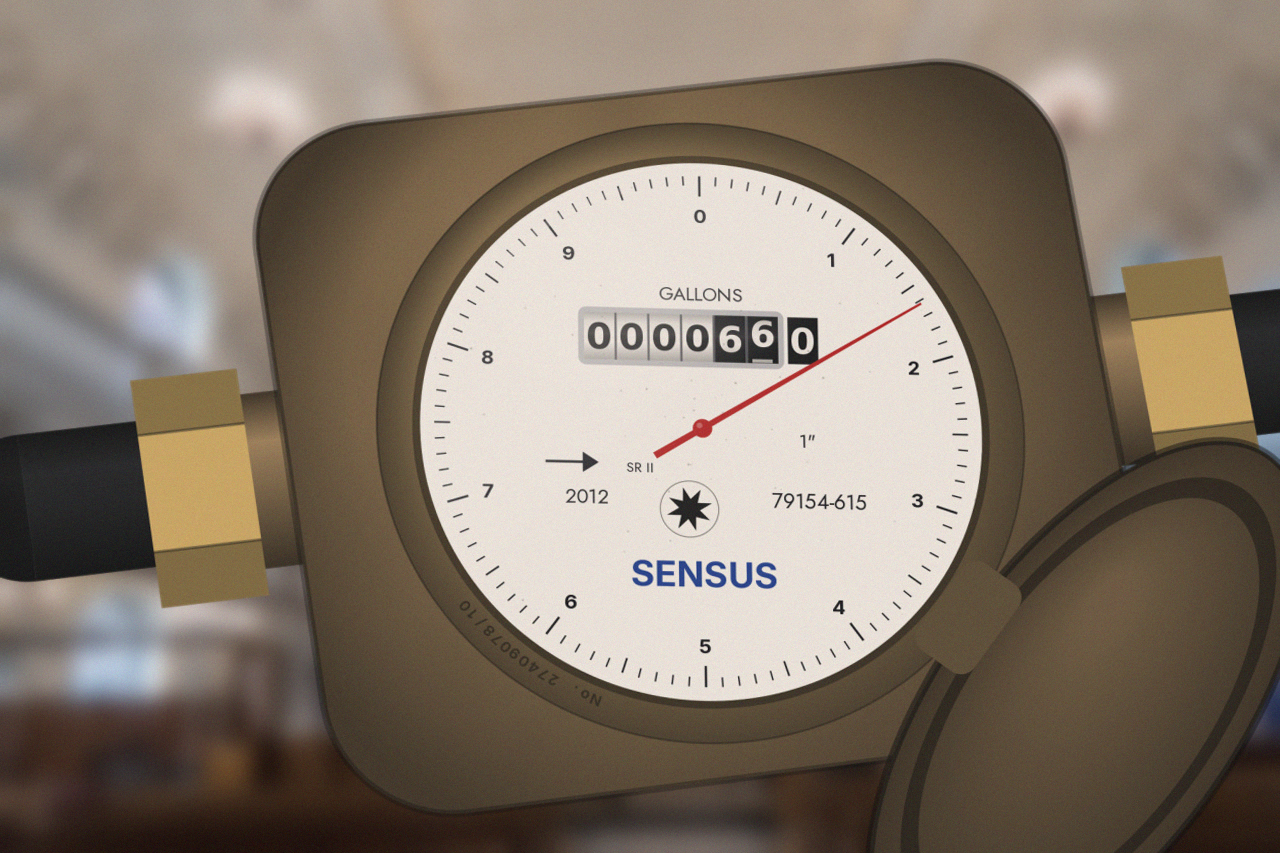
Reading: value=661.6 unit=gal
